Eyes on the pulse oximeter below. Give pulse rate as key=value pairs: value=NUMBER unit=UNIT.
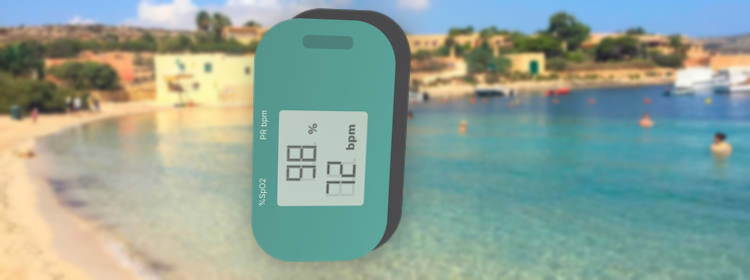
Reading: value=72 unit=bpm
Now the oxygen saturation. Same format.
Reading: value=98 unit=%
